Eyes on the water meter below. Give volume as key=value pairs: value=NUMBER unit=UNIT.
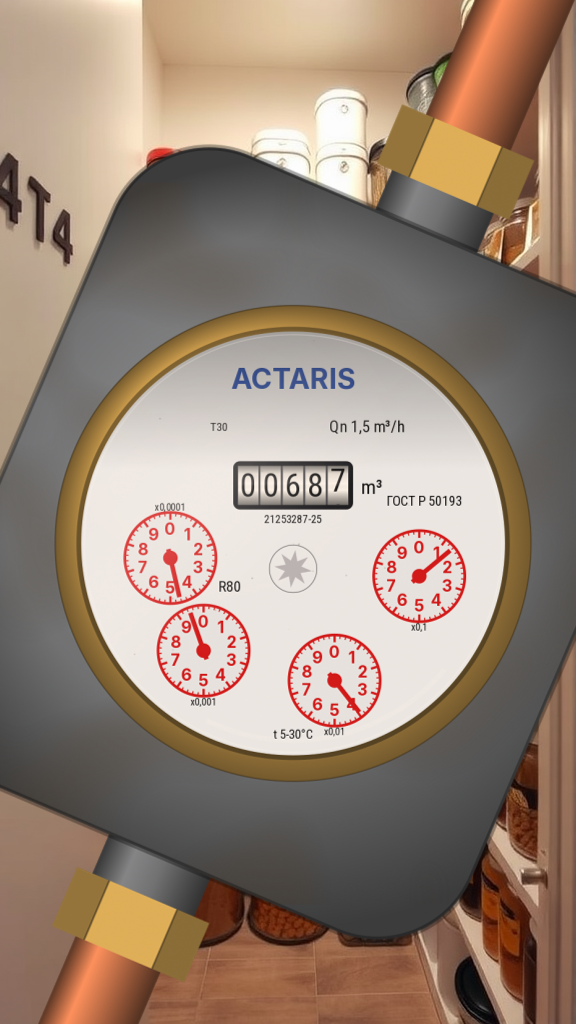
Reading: value=687.1394 unit=m³
